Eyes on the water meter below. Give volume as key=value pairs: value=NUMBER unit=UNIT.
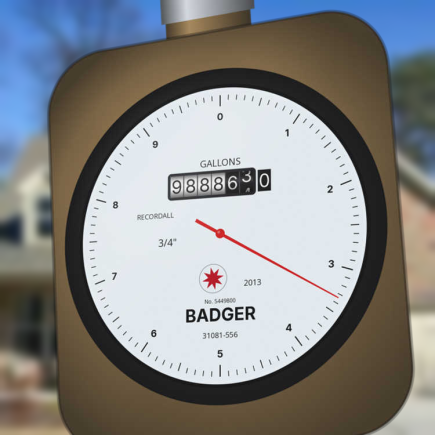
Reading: value=9888633.3 unit=gal
